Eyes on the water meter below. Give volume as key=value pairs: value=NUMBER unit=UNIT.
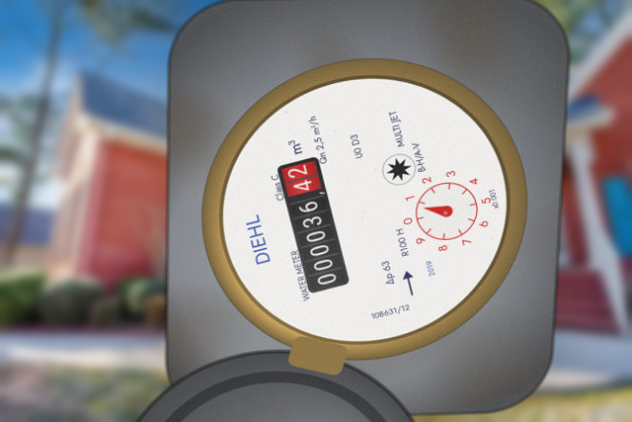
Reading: value=36.420 unit=m³
